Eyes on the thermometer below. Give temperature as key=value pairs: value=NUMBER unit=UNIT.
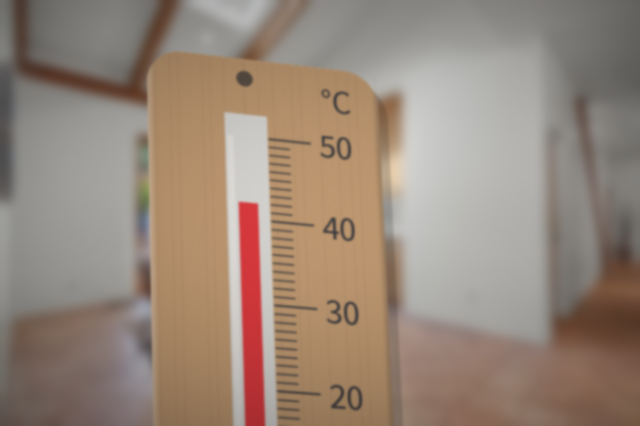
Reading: value=42 unit=°C
